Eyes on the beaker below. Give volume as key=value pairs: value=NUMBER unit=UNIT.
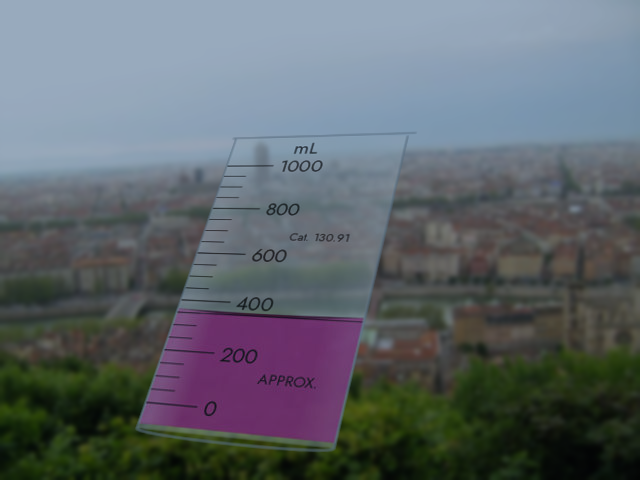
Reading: value=350 unit=mL
